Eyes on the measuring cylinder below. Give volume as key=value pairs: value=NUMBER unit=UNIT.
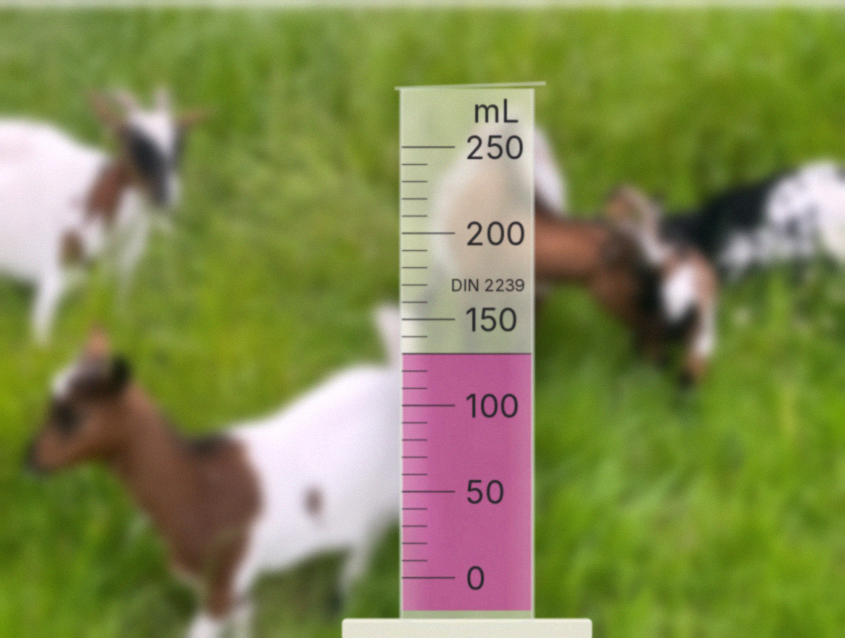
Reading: value=130 unit=mL
